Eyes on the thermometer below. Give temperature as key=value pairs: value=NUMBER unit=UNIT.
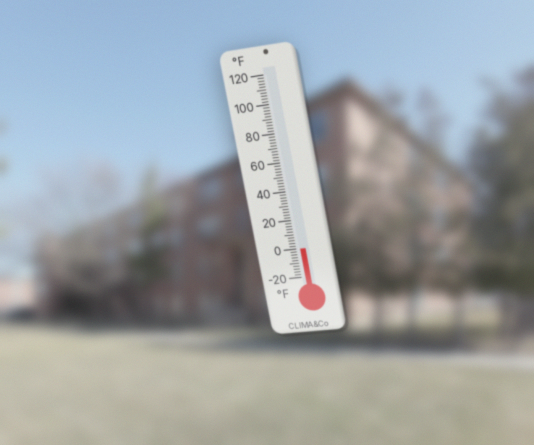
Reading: value=0 unit=°F
